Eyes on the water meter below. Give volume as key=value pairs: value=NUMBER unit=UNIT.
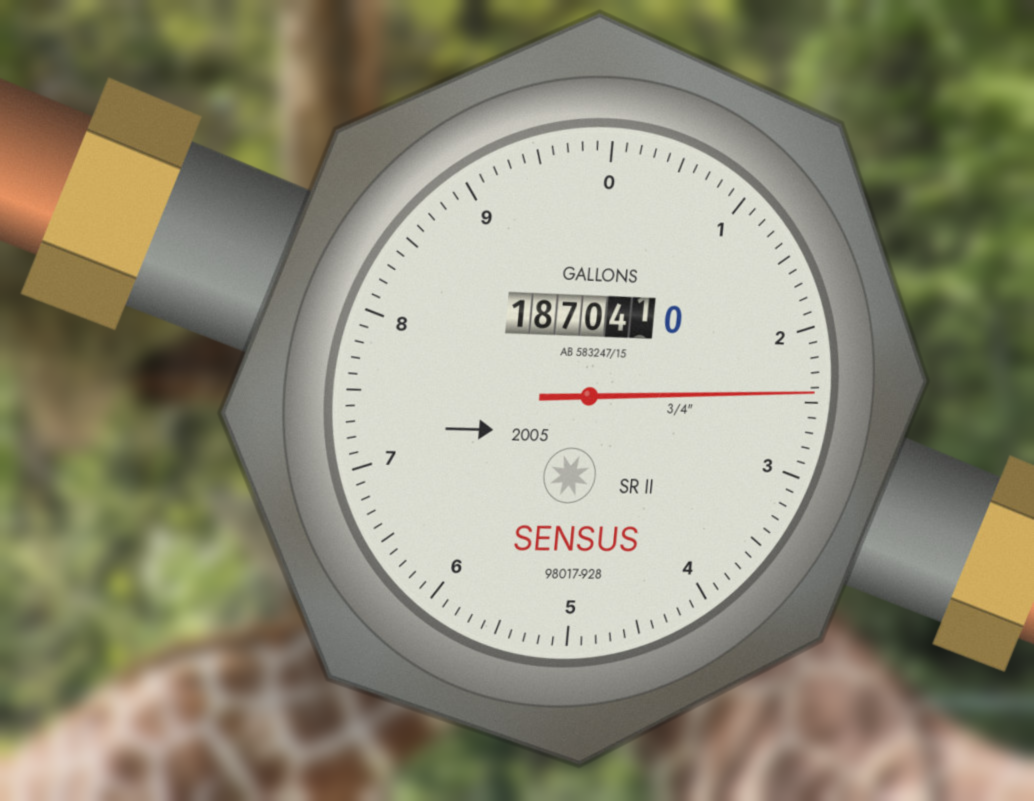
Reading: value=1870412.4 unit=gal
